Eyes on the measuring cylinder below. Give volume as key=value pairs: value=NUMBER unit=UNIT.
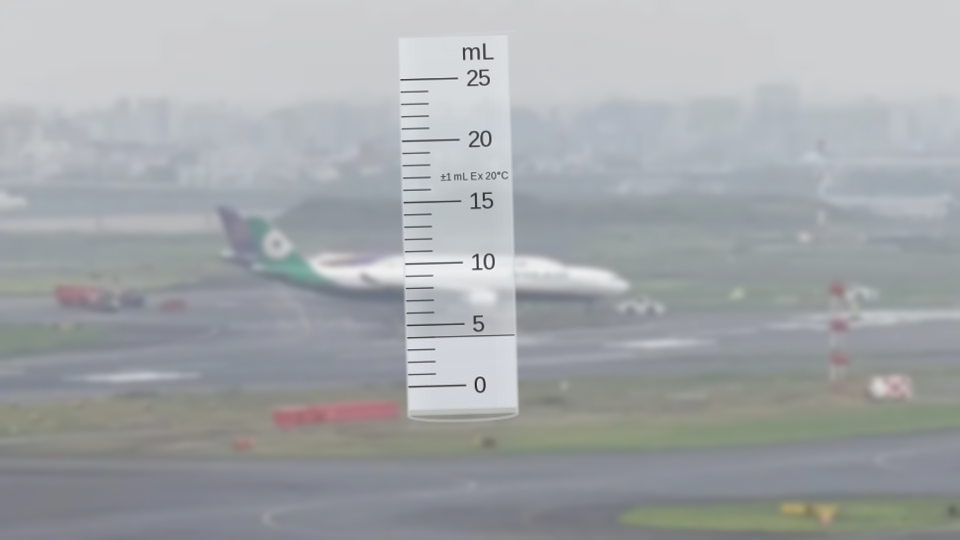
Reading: value=4 unit=mL
